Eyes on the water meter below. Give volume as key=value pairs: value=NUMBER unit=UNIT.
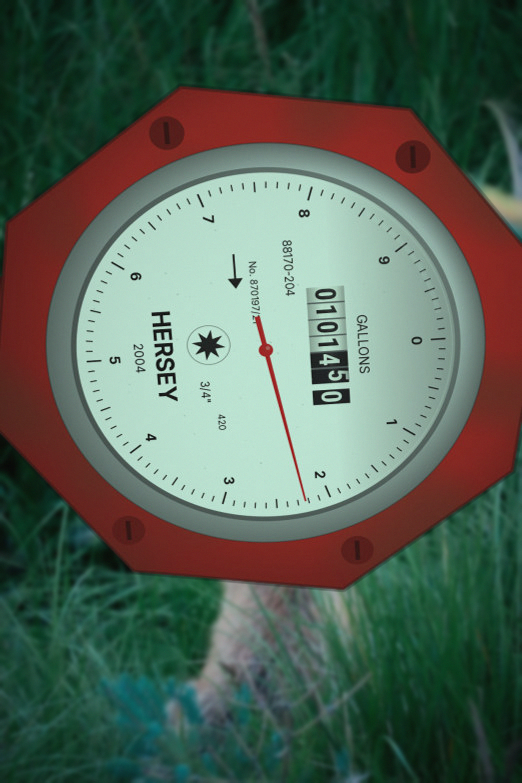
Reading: value=101452.2 unit=gal
